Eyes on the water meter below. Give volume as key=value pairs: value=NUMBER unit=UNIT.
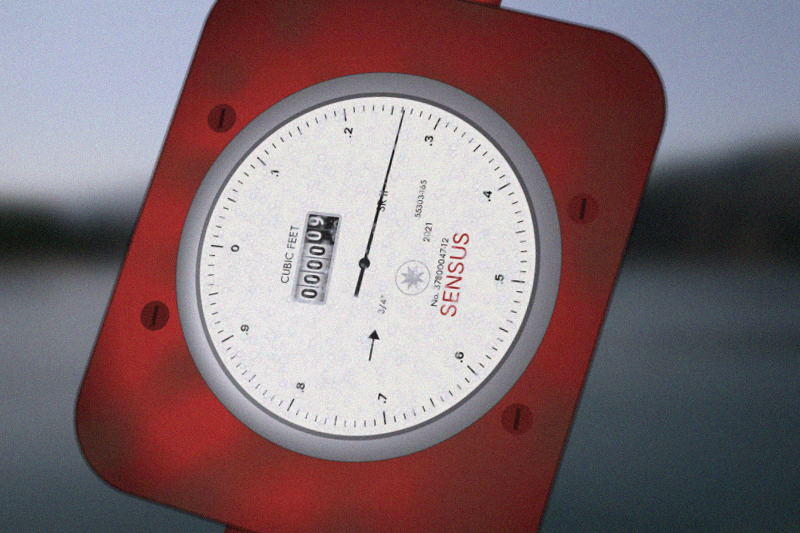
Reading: value=9.26 unit=ft³
